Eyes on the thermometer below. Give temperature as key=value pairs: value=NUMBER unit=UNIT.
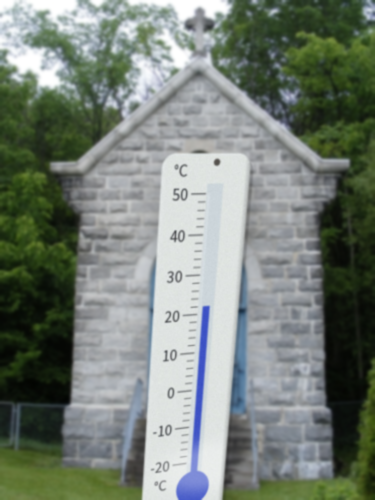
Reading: value=22 unit=°C
